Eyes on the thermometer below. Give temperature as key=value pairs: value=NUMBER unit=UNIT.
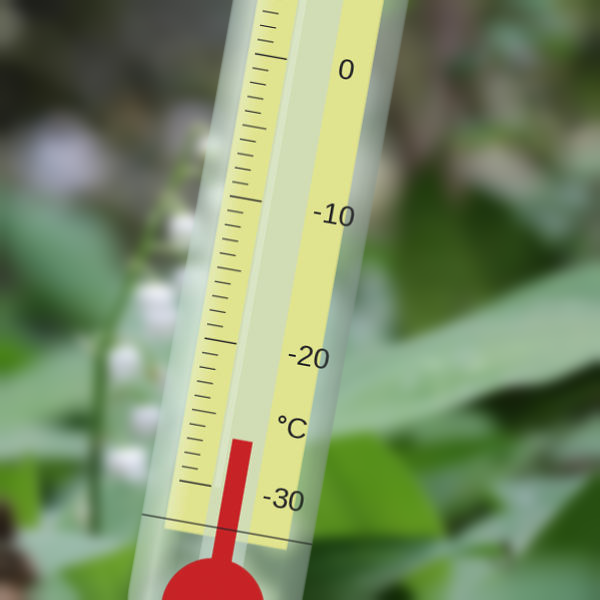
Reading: value=-26.5 unit=°C
